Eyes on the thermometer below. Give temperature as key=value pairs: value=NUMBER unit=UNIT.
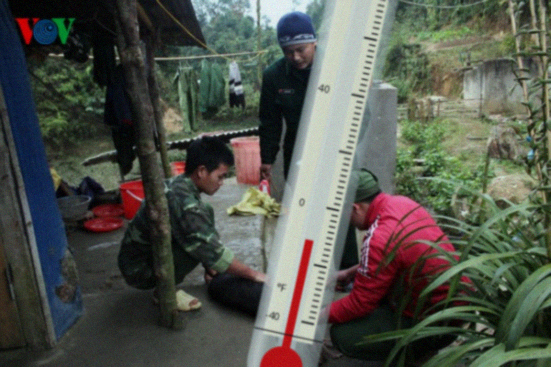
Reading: value=-12 unit=°F
